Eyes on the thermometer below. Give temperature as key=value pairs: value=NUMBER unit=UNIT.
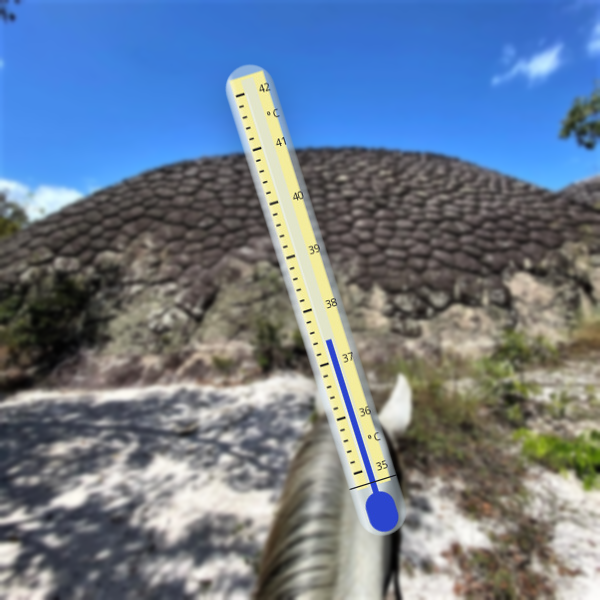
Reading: value=37.4 unit=°C
